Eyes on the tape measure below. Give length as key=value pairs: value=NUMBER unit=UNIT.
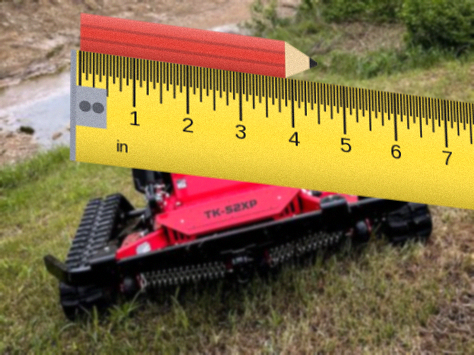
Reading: value=4.5 unit=in
